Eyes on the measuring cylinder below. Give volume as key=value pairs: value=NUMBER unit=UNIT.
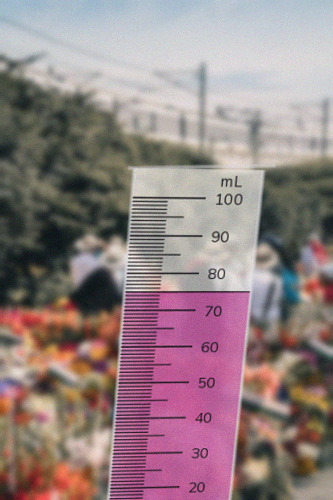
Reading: value=75 unit=mL
